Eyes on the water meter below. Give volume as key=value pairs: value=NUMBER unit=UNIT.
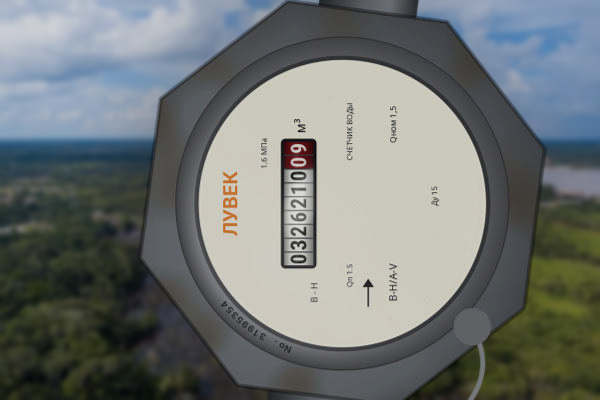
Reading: value=326210.09 unit=m³
